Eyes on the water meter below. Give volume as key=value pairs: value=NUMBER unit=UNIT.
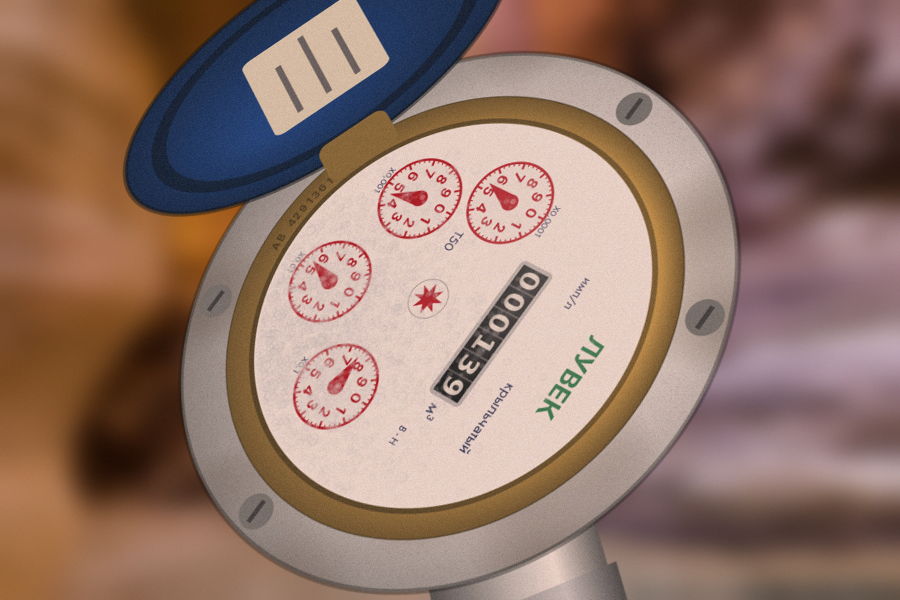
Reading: value=139.7545 unit=m³
